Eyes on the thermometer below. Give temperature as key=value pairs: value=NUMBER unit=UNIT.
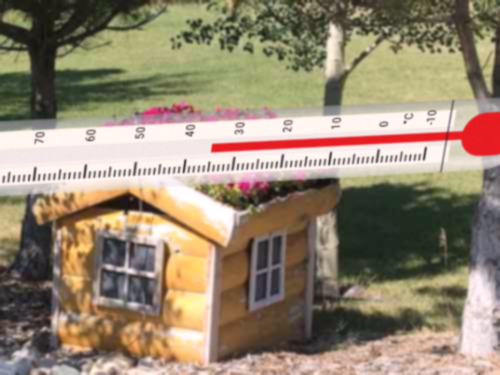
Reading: value=35 unit=°C
